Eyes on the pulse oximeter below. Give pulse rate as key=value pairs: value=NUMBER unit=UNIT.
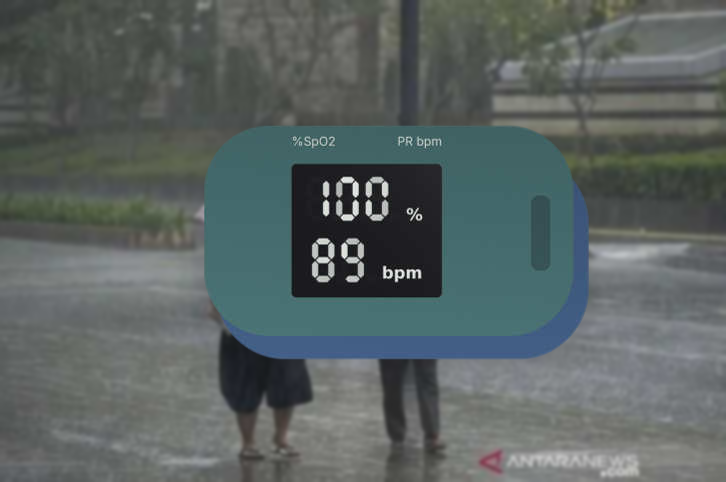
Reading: value=89 unit=bpm
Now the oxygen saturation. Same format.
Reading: value=100 unit=%
